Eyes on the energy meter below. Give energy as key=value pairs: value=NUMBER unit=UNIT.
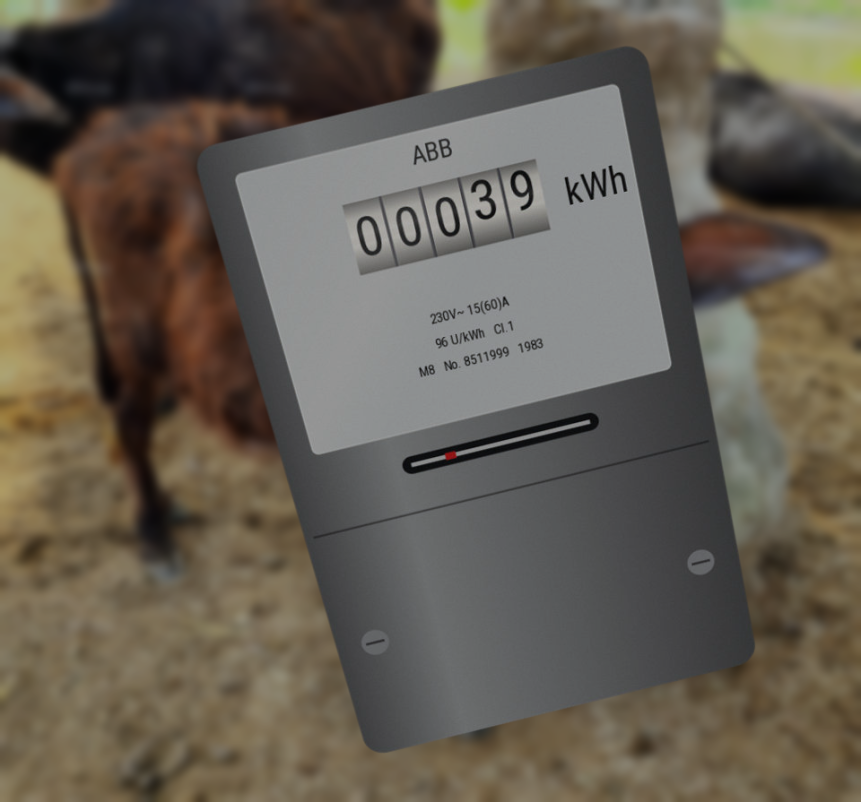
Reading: value=39 unit=kWh
